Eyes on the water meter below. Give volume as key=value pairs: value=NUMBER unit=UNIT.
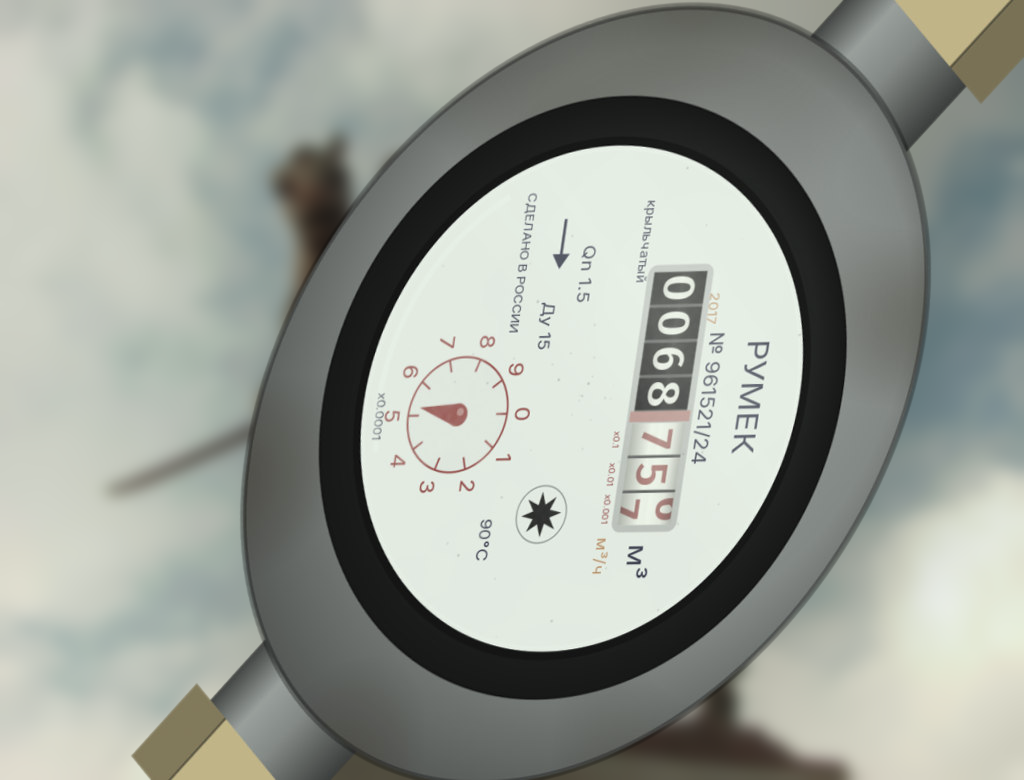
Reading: value=68.7565 unit=m³
